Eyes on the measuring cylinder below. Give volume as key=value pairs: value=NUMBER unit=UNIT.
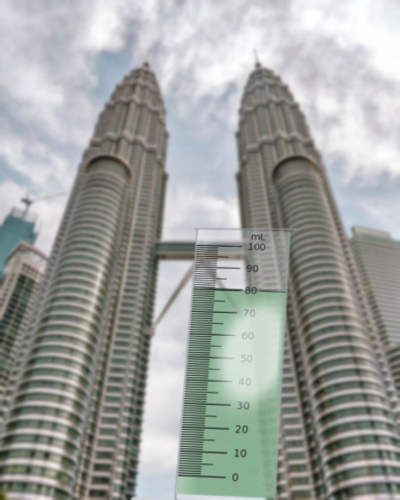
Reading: value=80 unit=mL
